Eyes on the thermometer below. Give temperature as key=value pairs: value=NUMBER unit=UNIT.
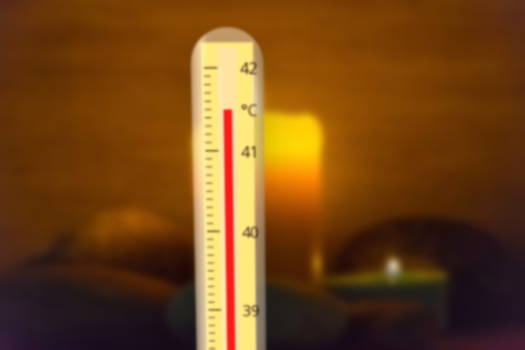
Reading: value=41.5 unit=°C
